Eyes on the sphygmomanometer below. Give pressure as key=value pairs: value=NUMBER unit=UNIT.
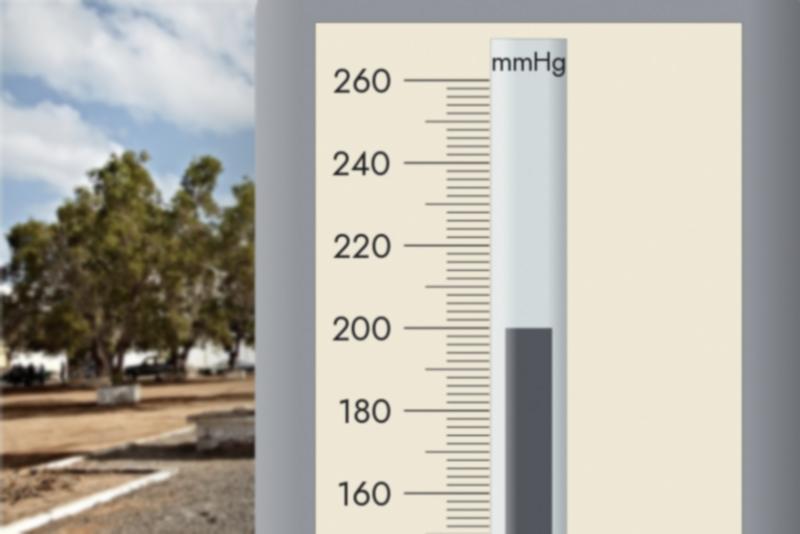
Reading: value=200 unit=mmHg
